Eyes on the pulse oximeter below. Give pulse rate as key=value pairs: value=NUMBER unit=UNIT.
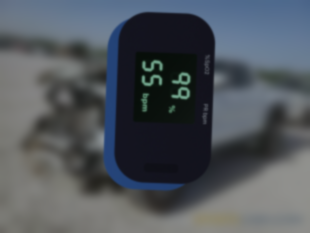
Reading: value=55 unit=bpm
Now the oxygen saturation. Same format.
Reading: value=99 unit=%
